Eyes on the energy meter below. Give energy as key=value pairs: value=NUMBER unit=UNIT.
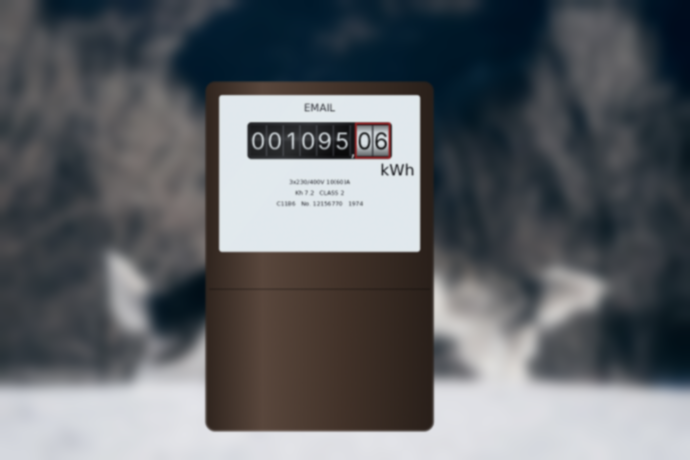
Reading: value=1095.06 unit=kWh
